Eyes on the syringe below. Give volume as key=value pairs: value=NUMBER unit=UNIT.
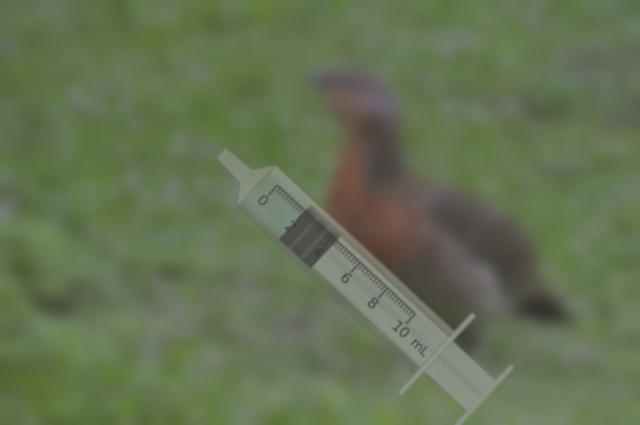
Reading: value=2 unit=mL
